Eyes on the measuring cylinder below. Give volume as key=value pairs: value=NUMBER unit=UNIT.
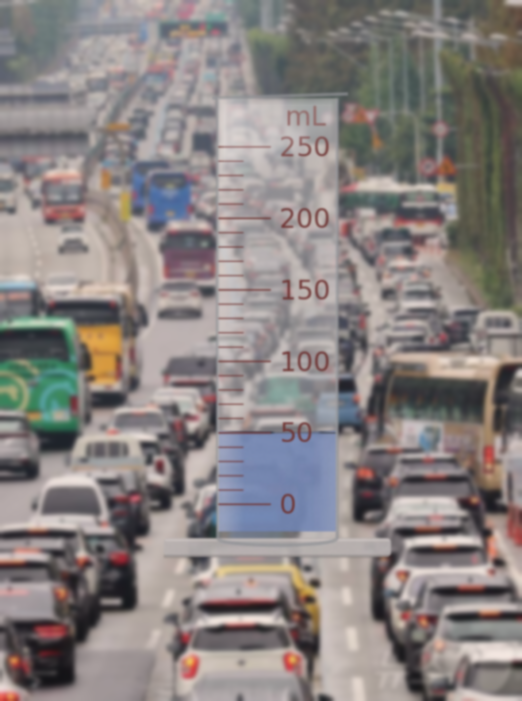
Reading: value=50 unit=mL
